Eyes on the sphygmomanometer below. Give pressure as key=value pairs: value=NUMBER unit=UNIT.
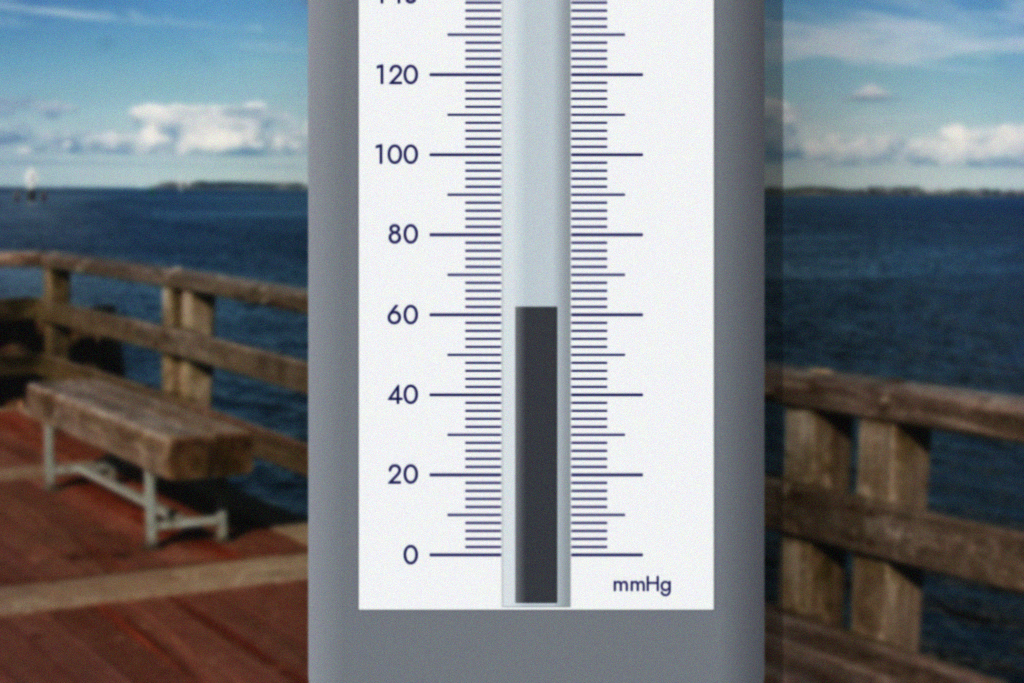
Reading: value=62 unit=mmHg
